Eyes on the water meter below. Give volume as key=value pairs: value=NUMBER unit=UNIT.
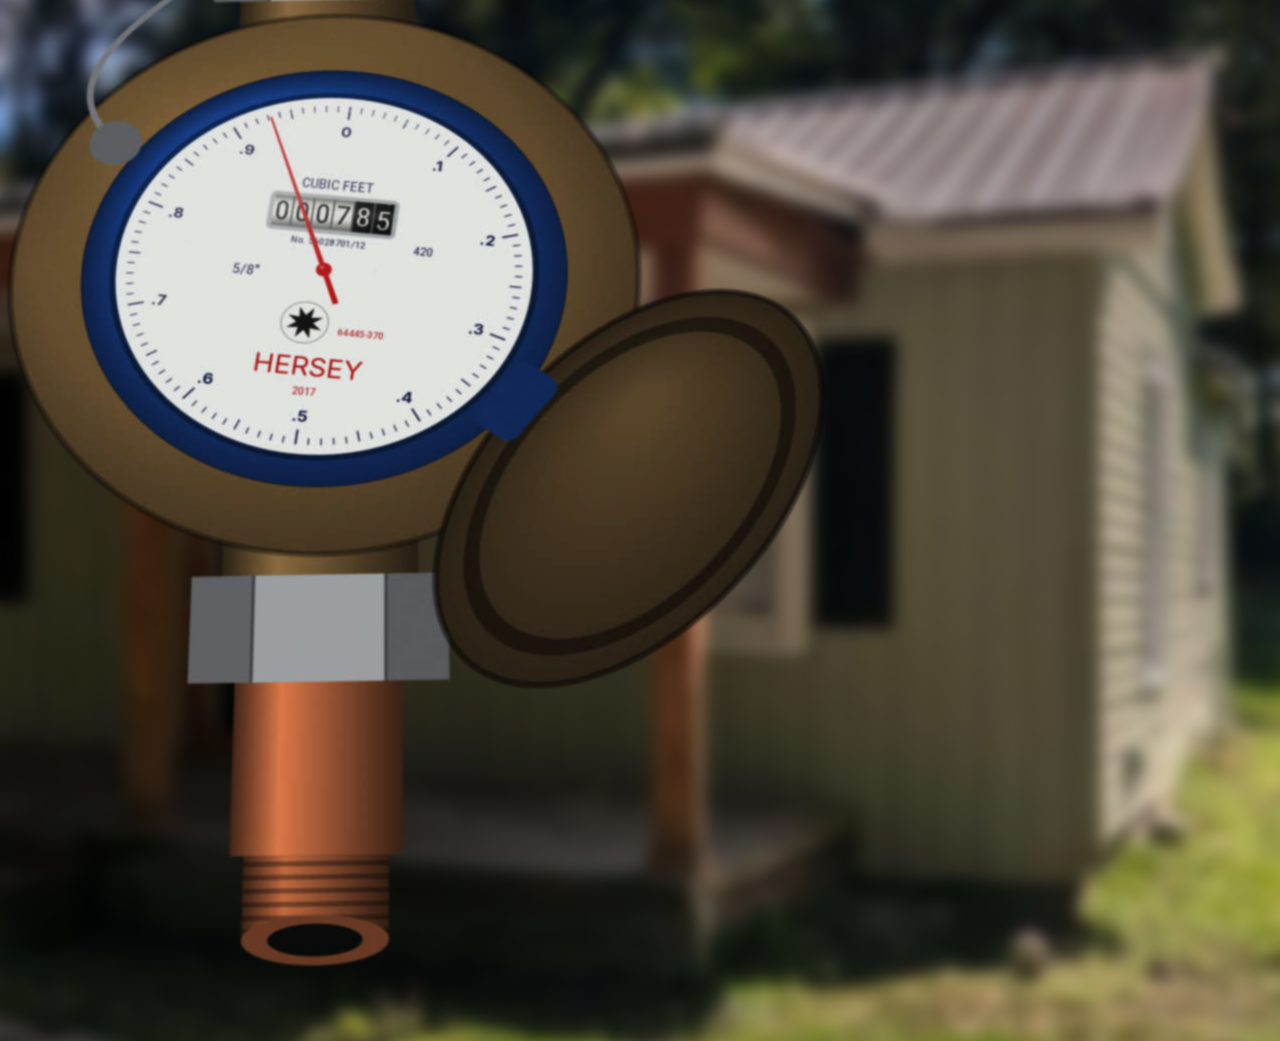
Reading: value=784.93 unit=ft³
